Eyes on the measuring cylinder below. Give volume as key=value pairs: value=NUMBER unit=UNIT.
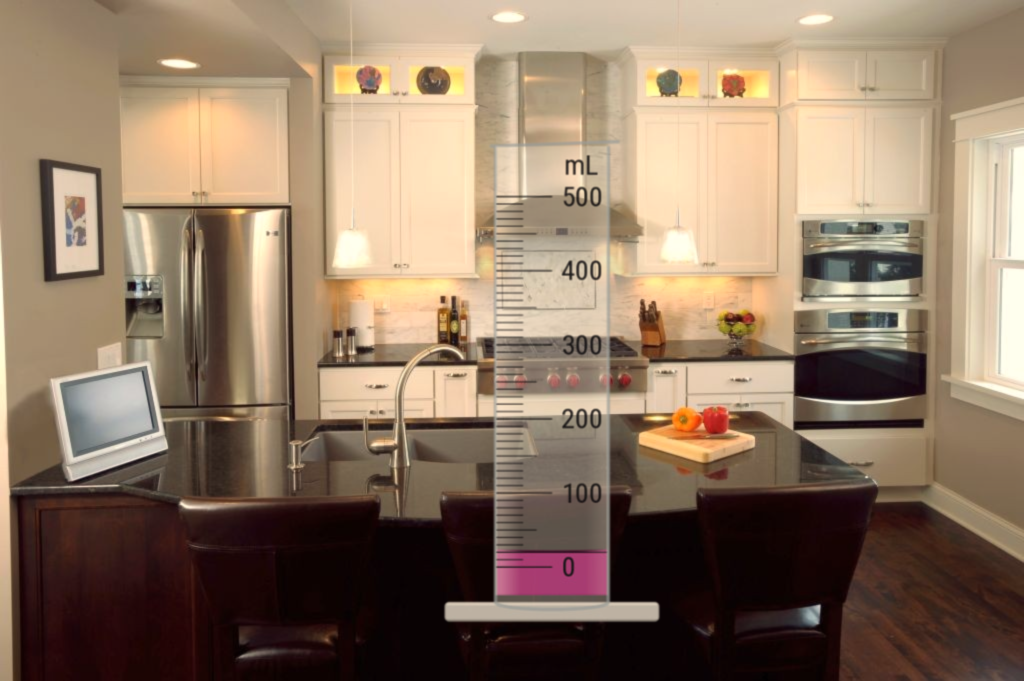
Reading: value=20 unit=mL
